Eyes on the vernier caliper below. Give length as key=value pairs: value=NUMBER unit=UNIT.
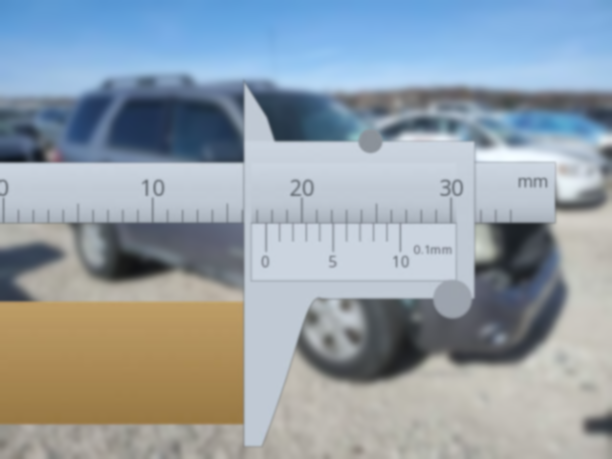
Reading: value=17.6 unit=mm
